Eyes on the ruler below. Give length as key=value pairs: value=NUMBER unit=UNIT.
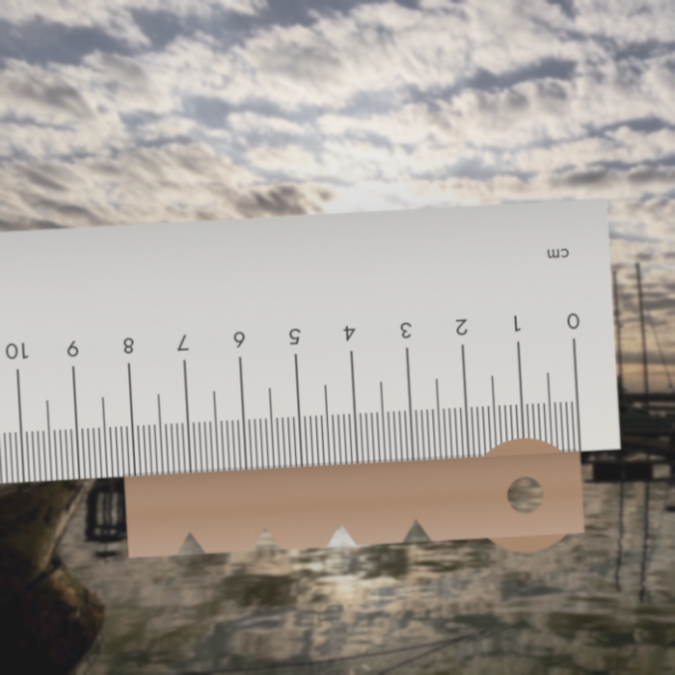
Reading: value=8.2 unit=cm
